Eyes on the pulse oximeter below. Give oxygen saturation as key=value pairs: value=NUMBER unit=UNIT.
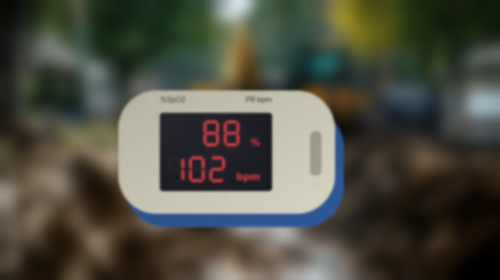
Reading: value=88 unit=%
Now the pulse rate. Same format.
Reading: value=102 unit=bpm
